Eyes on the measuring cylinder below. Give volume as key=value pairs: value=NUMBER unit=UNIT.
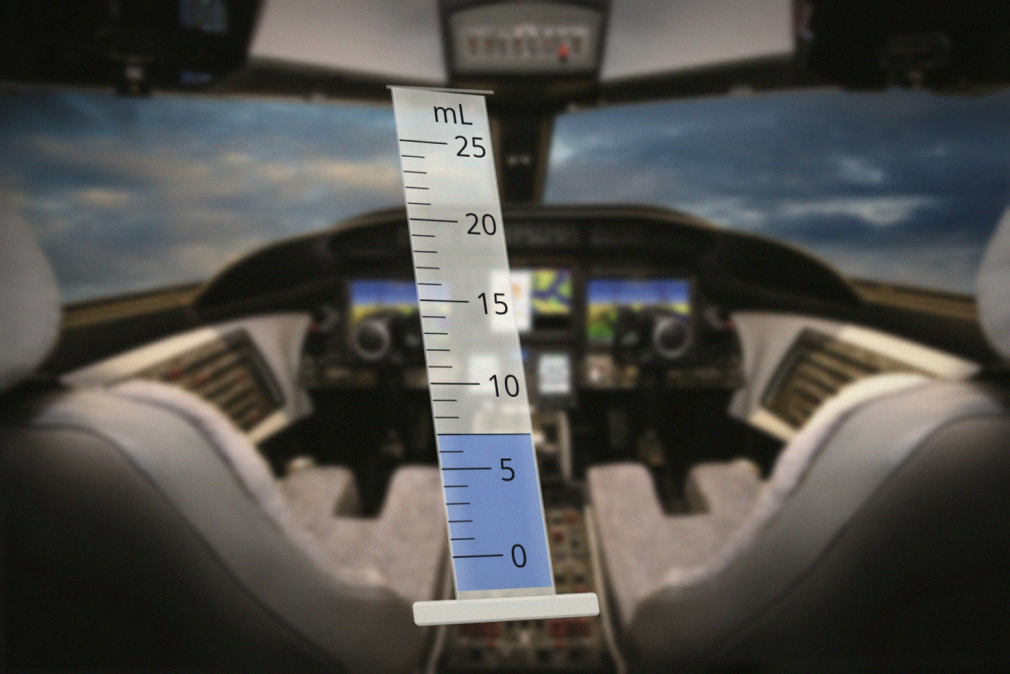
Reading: value=7 unit=mL
